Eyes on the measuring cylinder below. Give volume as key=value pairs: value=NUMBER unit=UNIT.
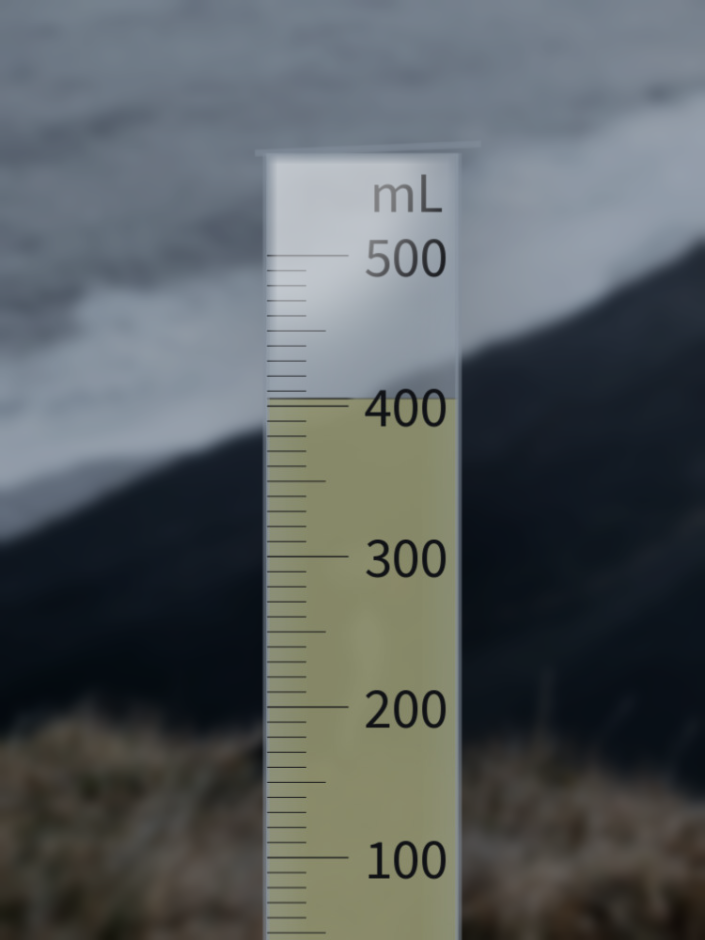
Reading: value=405 unit=mL
